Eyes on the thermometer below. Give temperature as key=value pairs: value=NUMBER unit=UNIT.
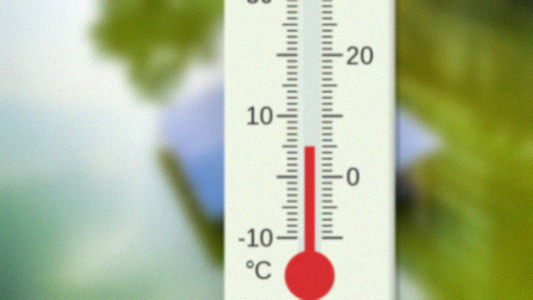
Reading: value=5 unit=°C
